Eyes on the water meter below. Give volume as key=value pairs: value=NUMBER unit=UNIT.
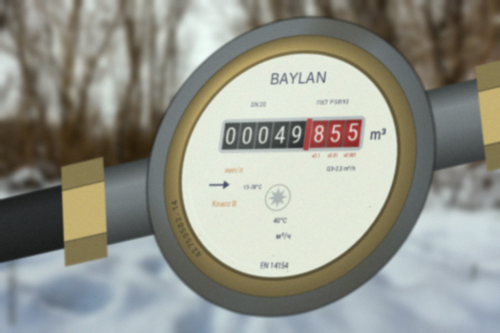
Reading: value=49.855 unit=m³
